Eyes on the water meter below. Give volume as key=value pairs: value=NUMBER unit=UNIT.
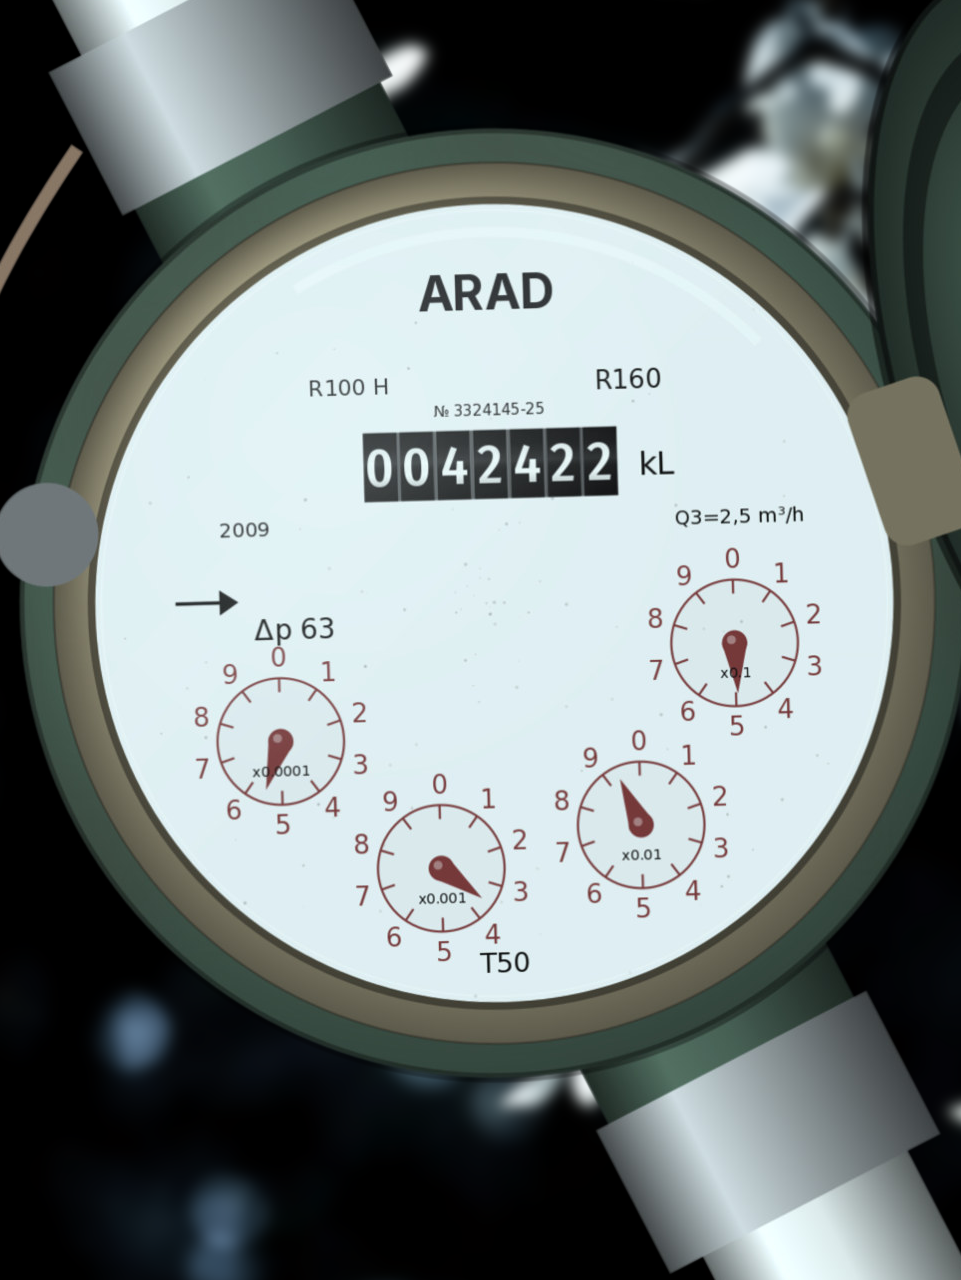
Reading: value=42422.4935 unit=kL
